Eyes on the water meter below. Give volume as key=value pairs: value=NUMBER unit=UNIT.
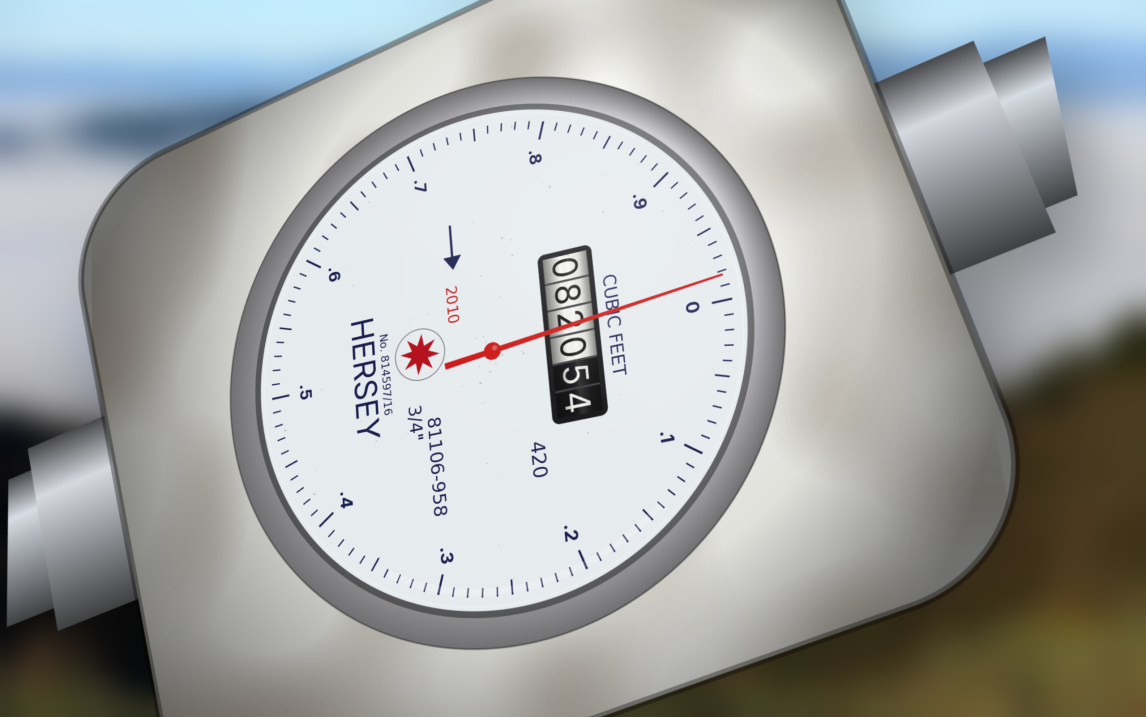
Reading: value=82053.98 unit=ft³
